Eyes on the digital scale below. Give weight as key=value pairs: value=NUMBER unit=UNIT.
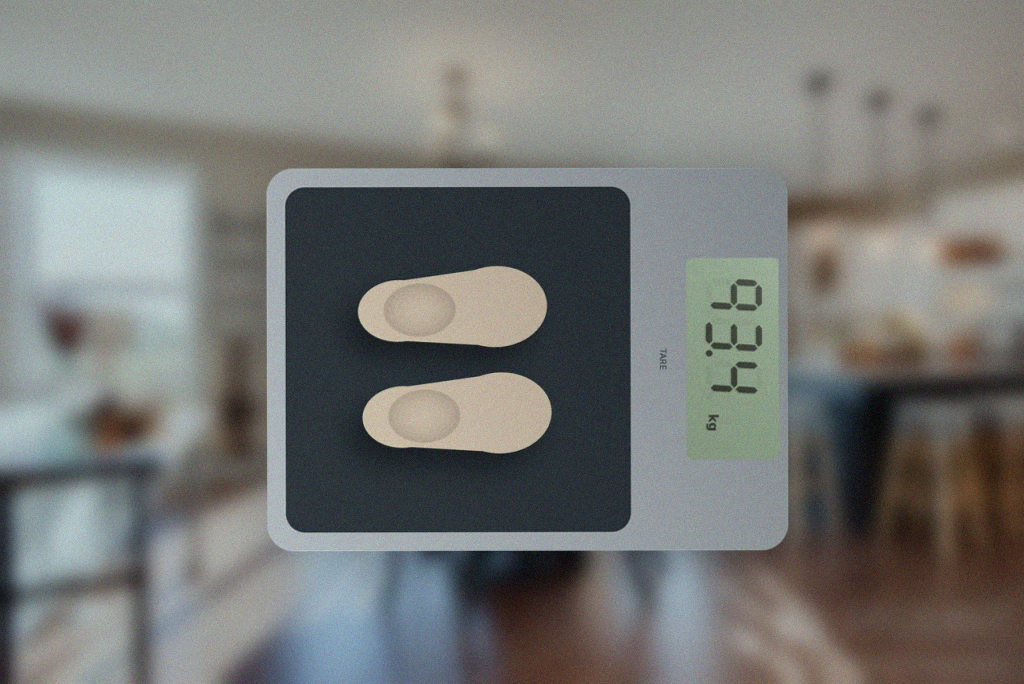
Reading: value=93.4 unit=kg
